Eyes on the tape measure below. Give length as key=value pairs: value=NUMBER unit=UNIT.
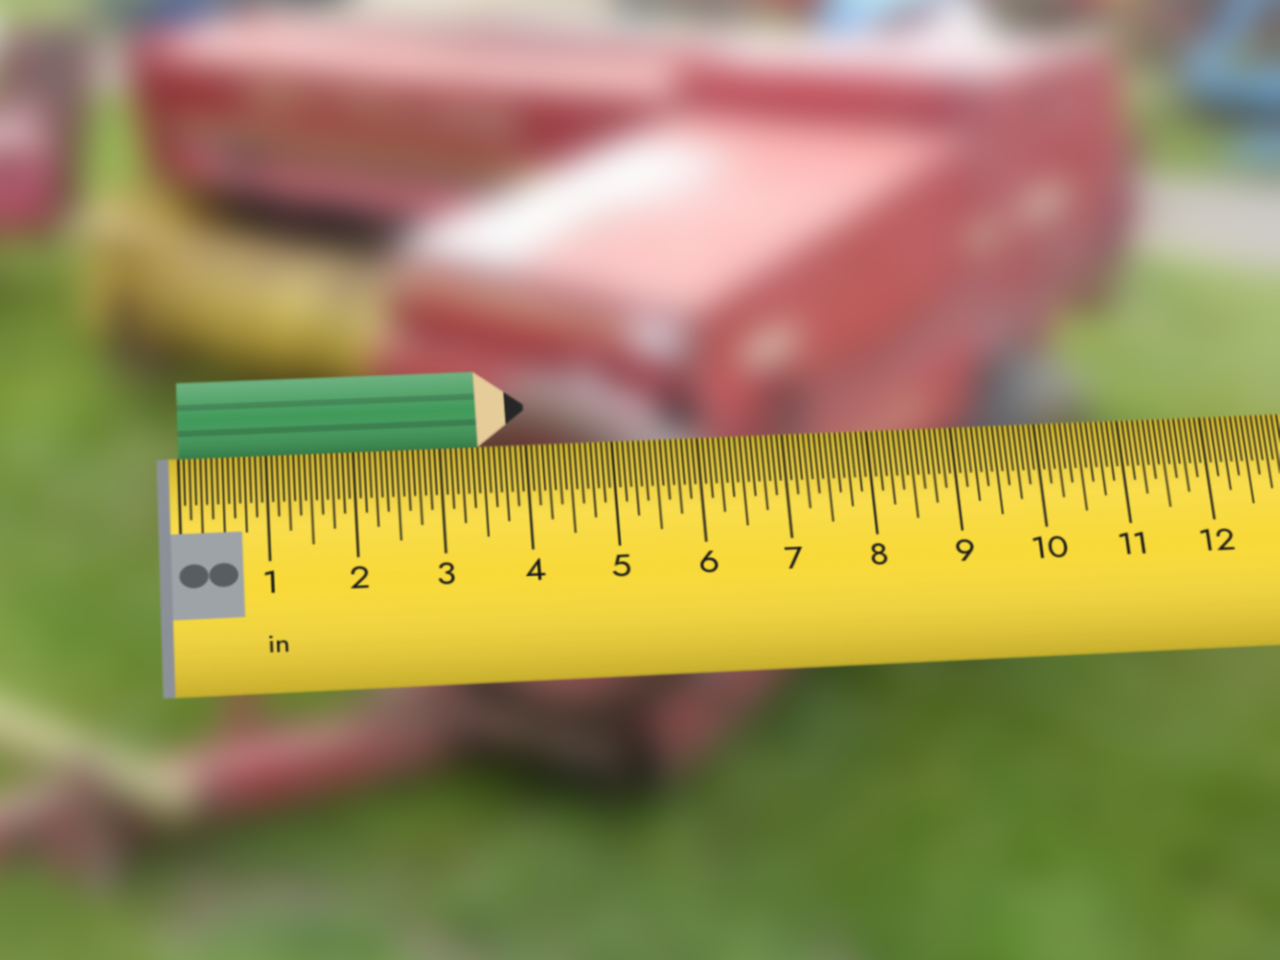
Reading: value=4 unit=in
